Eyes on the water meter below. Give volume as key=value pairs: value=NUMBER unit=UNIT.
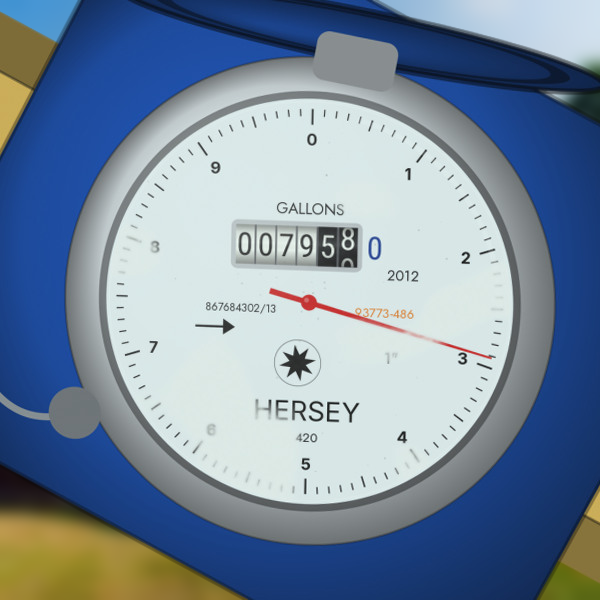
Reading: value=79582.9 unit=gal
